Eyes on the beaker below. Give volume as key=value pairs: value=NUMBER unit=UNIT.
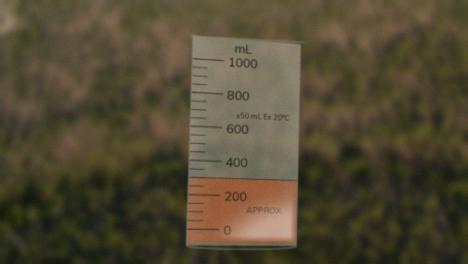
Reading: value=300 unit=mL
